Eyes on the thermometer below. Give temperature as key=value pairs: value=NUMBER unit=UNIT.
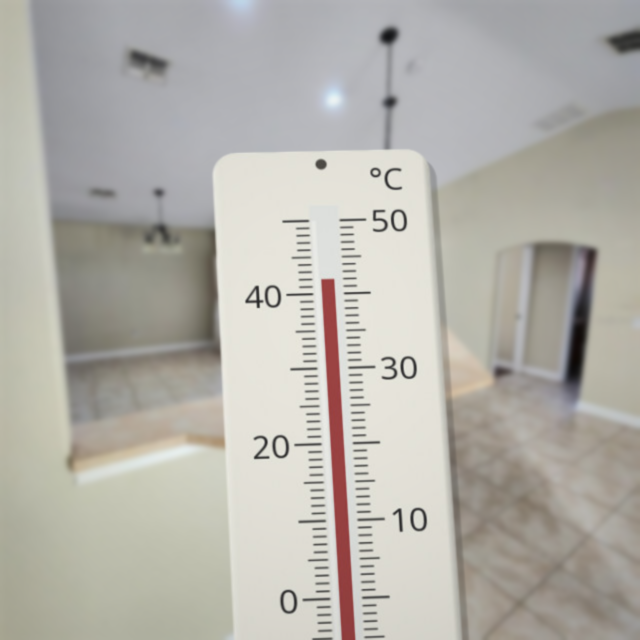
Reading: value=42 unit=°C
